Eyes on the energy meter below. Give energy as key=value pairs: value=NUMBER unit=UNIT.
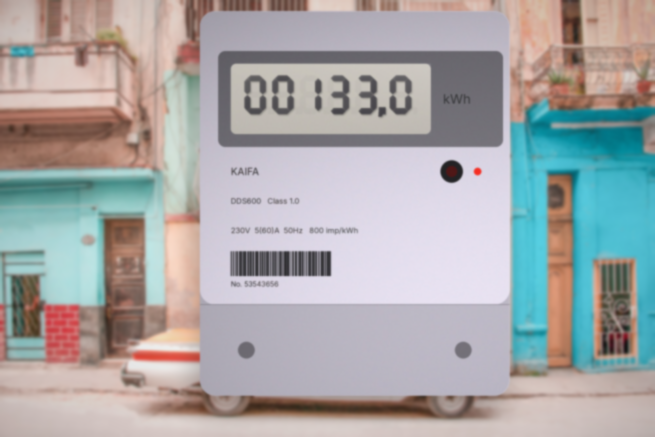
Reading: value=133.0 unit=kWh
